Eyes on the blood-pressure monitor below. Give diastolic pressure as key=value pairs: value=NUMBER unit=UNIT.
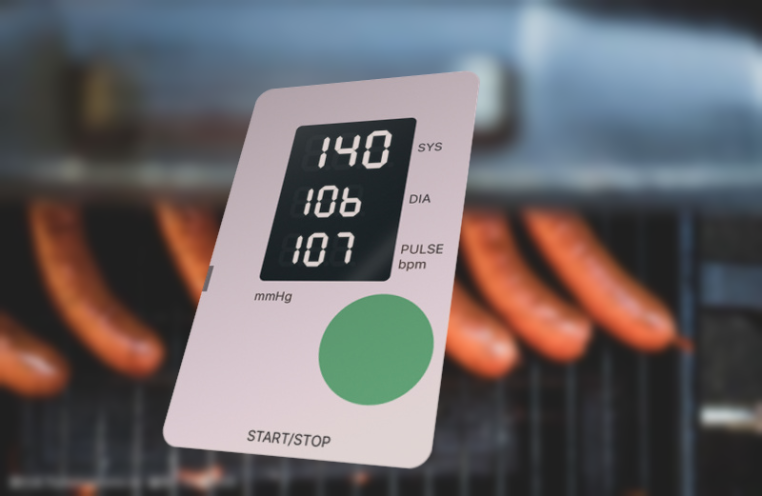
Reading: value=106 unit=mmHg
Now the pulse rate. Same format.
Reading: value=107 unit=bpm
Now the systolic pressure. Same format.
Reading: value=140 unit=mmHg
